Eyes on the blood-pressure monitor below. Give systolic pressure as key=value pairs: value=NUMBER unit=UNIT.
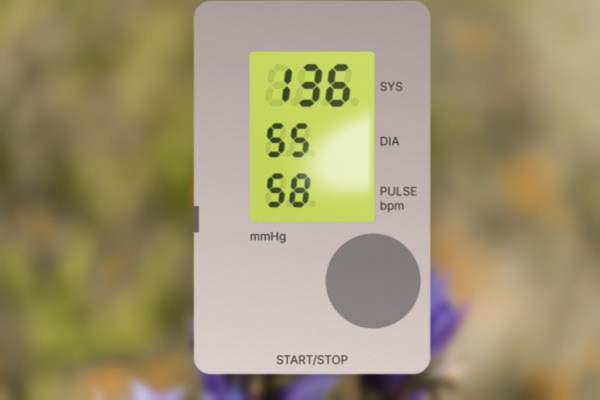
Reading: value=136 unit=mmHg
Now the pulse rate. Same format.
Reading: value=58 unit=bpm
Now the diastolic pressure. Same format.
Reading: value=55 unit=mmHg
